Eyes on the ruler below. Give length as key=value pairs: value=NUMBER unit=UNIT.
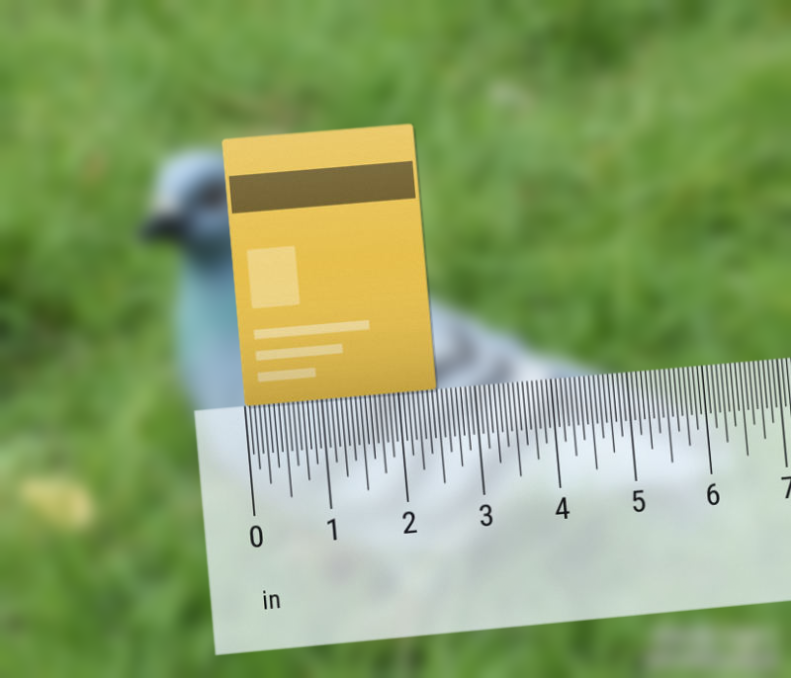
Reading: value=2.5 unit=in
